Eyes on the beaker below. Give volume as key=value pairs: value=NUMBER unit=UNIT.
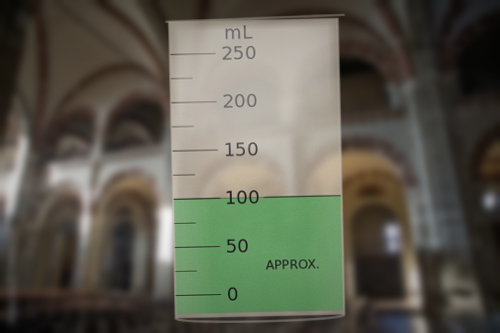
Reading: value=100 unit=mL
